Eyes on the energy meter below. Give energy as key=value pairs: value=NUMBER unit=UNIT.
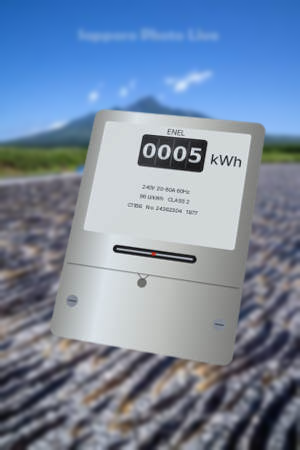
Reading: value=5 unit=kWh
